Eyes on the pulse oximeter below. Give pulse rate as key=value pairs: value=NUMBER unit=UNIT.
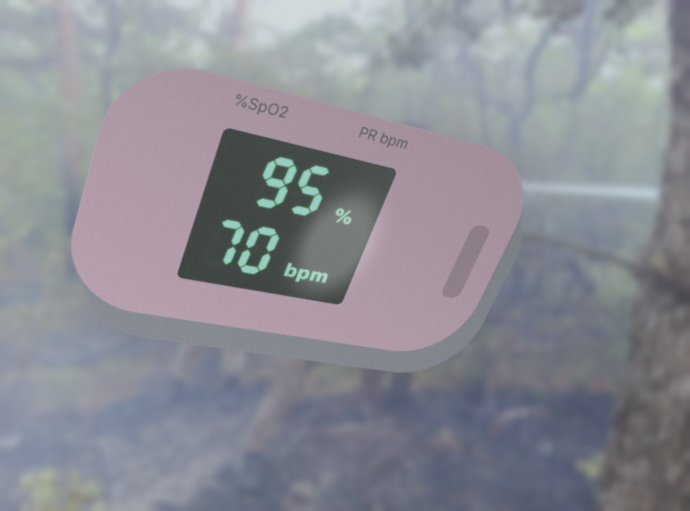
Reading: value=70 unit=bpm
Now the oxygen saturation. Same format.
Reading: value=95 unit=%
